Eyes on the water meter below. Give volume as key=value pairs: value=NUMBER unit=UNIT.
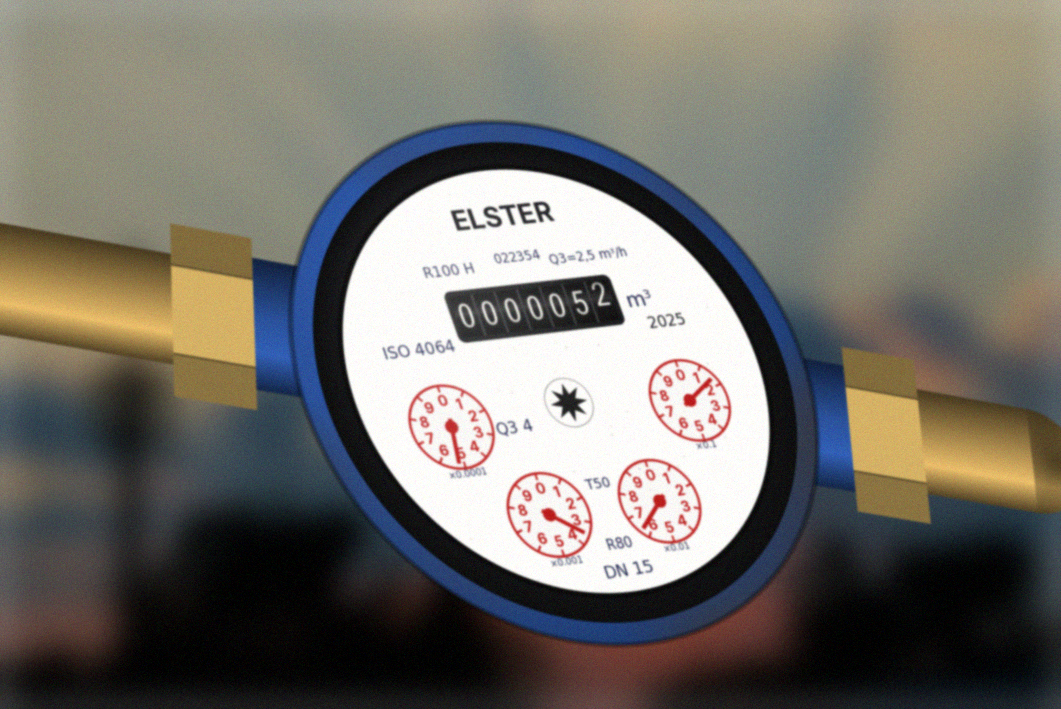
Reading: value=52.1635 unit=m³
